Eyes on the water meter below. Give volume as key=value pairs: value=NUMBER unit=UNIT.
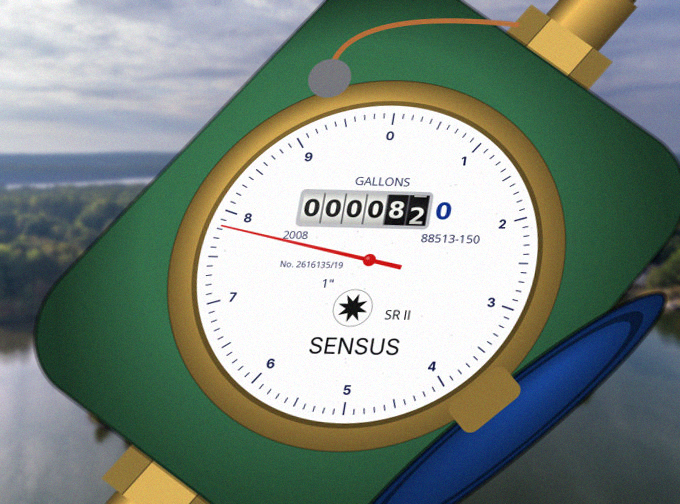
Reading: value=817.8 unit=gal
